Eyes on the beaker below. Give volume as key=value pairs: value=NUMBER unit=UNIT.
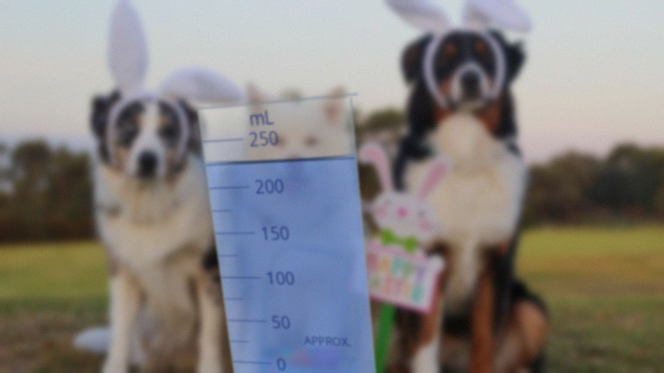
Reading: value=225 unit=mL
